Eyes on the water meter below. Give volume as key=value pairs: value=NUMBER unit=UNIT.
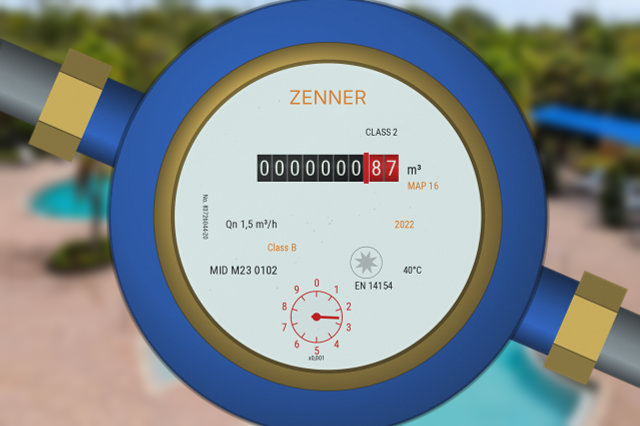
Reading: value=0.872 unit=m³
